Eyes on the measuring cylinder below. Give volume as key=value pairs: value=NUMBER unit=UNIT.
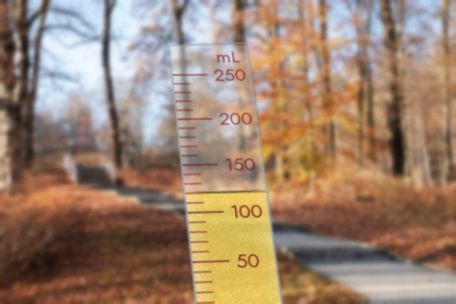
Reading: value=120 unit=mL
